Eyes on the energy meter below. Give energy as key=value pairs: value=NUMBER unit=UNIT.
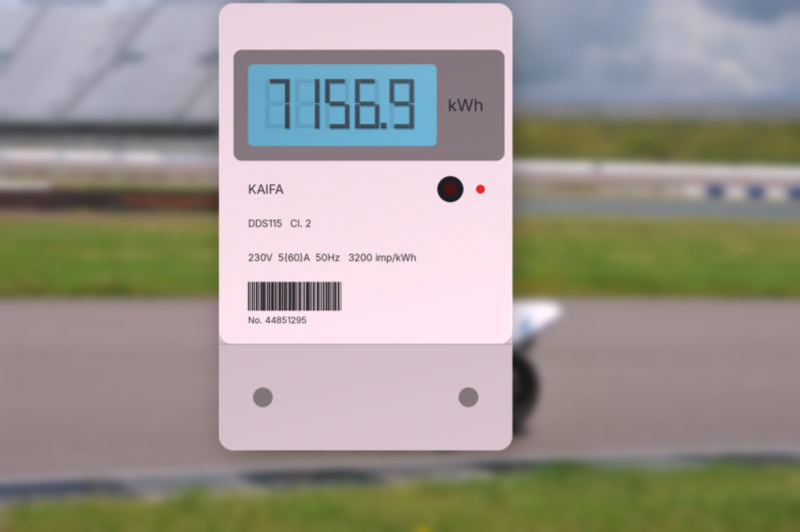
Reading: value=7156.9 unit=kWh
